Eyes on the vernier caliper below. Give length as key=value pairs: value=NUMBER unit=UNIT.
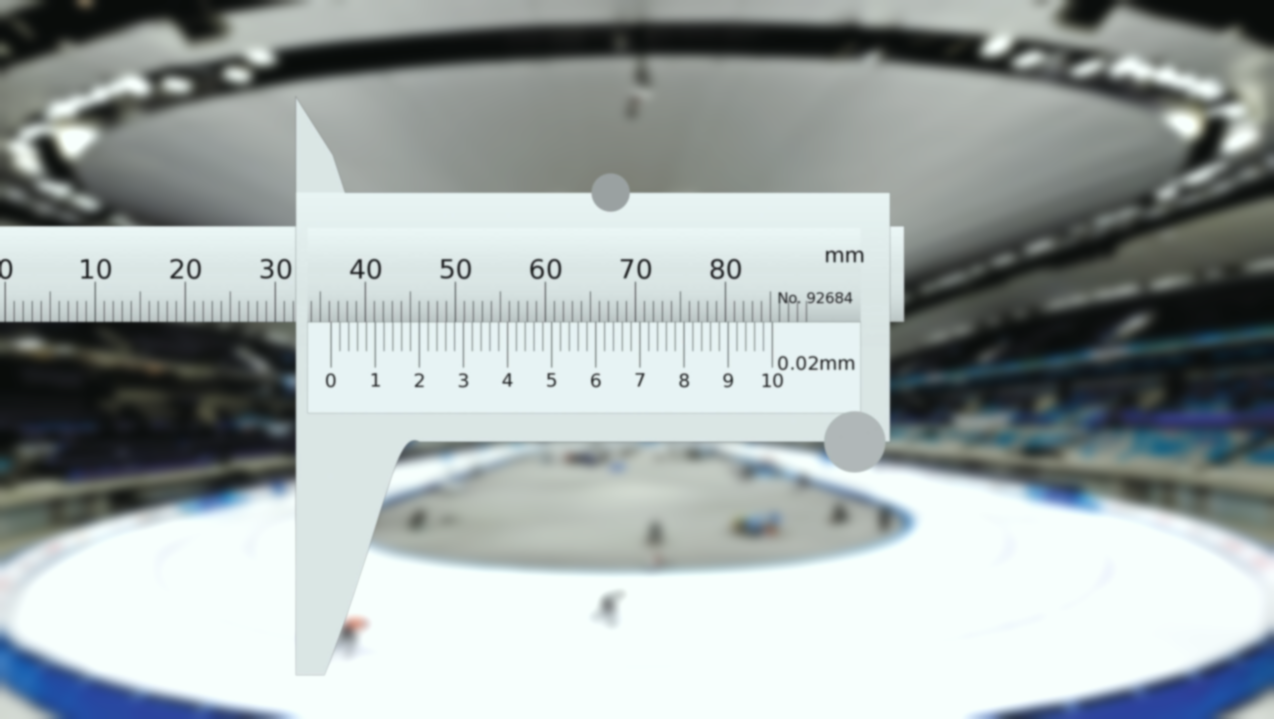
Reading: value=36.2 unit=mm
